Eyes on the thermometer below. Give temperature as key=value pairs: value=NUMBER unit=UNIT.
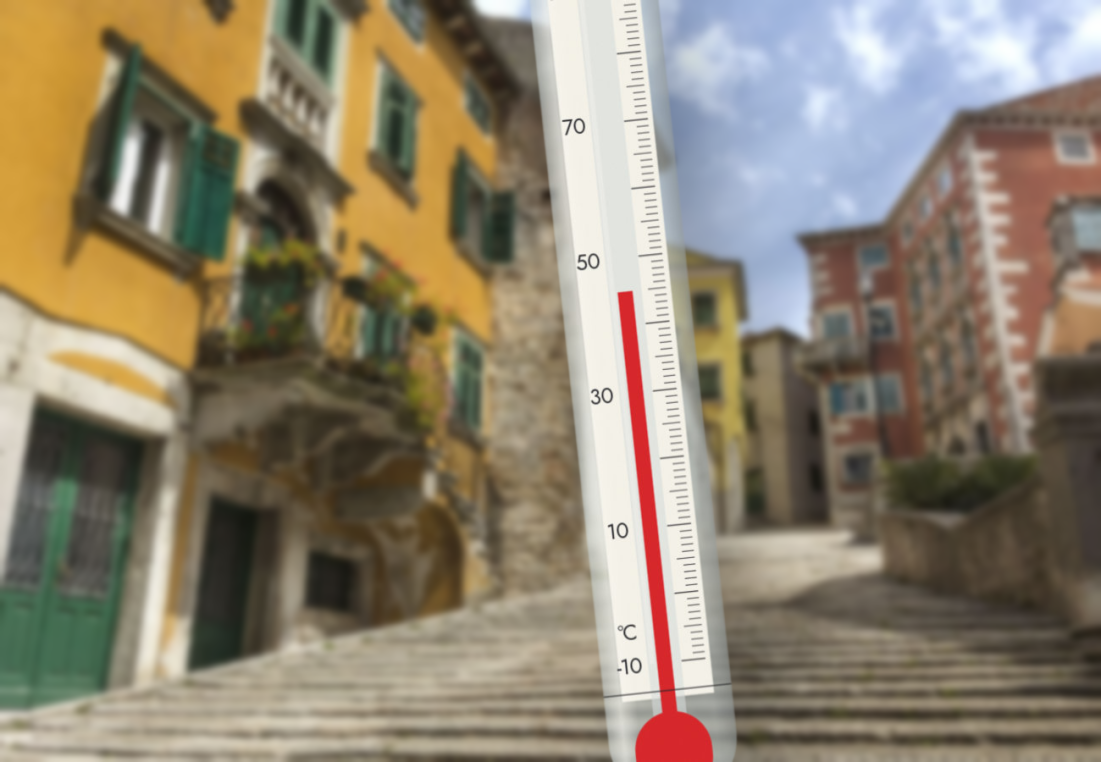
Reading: value=45 unit=°C
